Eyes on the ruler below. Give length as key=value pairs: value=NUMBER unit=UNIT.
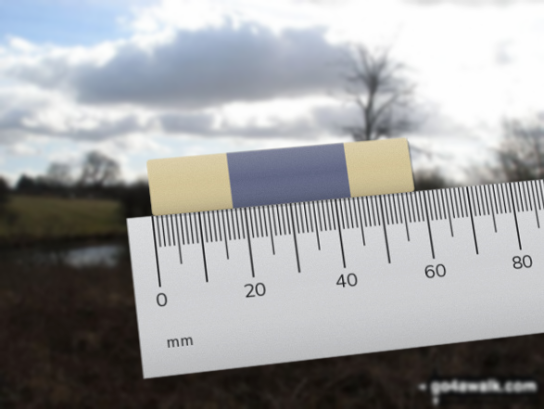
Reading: value=58 unit=mm
